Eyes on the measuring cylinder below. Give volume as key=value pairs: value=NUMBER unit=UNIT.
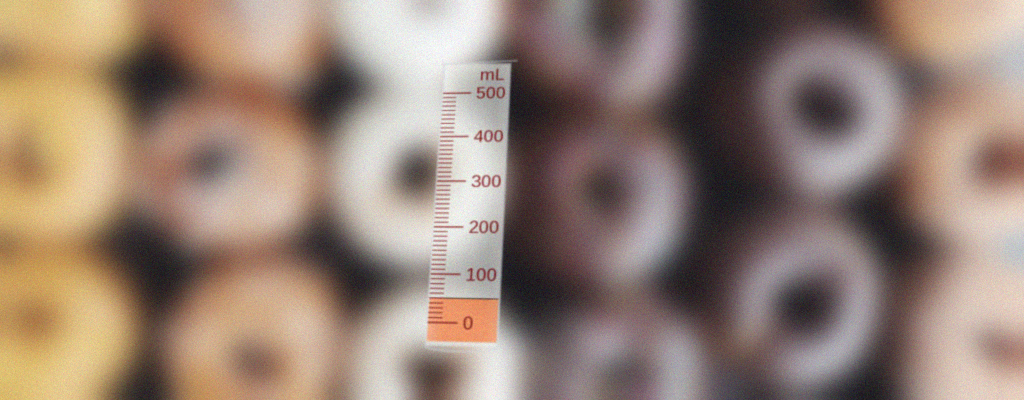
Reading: value=50 unit=mL
